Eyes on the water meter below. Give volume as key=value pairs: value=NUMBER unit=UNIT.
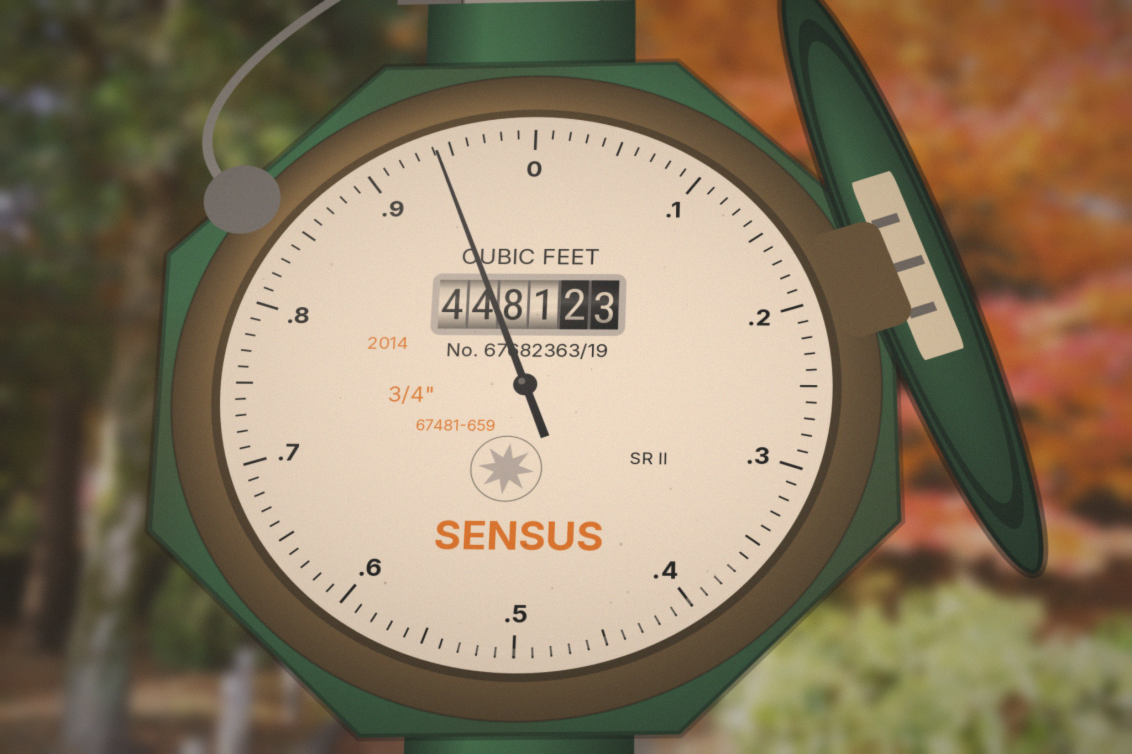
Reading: value=448122.94 unit=ft³
